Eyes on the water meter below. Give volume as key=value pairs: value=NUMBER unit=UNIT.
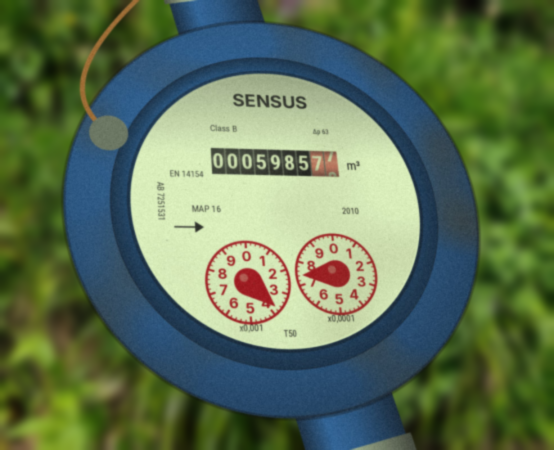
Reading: value=5985.7737 unit=m³
